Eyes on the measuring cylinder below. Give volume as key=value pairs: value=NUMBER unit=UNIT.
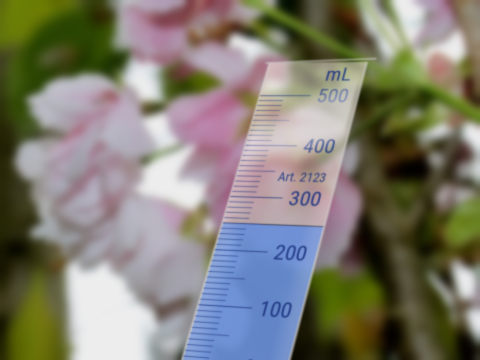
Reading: value=250 unit=mL
